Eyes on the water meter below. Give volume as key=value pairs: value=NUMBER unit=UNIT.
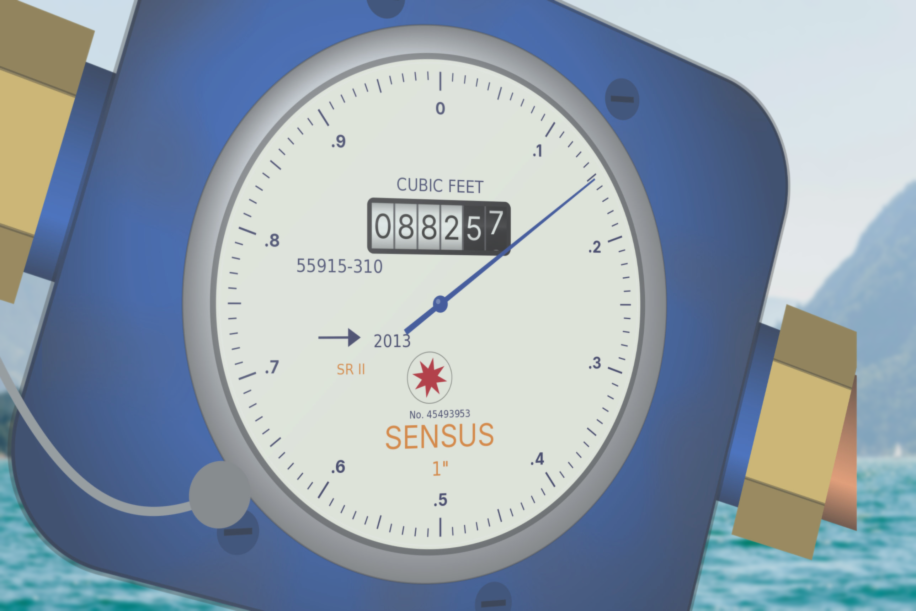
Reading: value=88257.15 unit=ft³
